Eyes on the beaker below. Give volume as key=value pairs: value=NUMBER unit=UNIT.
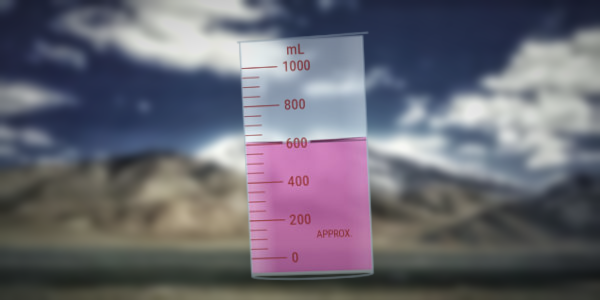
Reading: value=600 unit=mL
